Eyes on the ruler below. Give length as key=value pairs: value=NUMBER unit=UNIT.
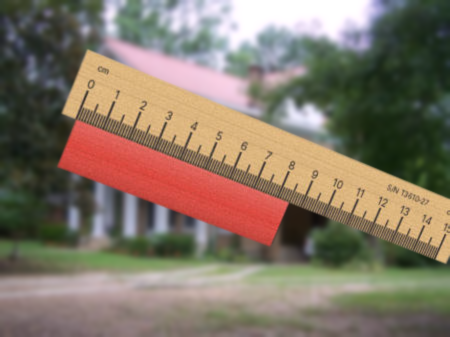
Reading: value=8.5 unit=cm
